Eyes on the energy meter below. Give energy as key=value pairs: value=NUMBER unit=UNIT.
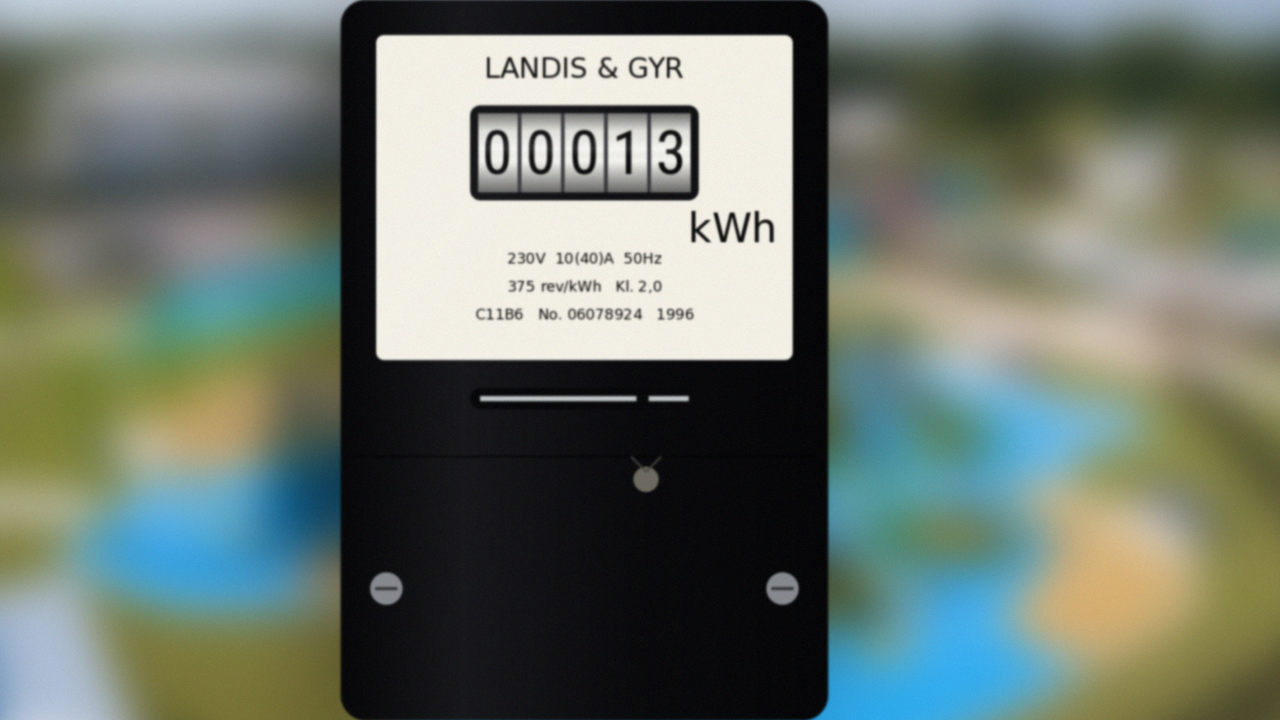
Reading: value=13 unit=kWh
